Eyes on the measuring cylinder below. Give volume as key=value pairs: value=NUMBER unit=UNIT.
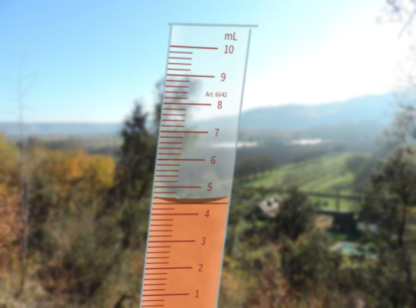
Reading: value=4.4 unit=mL
